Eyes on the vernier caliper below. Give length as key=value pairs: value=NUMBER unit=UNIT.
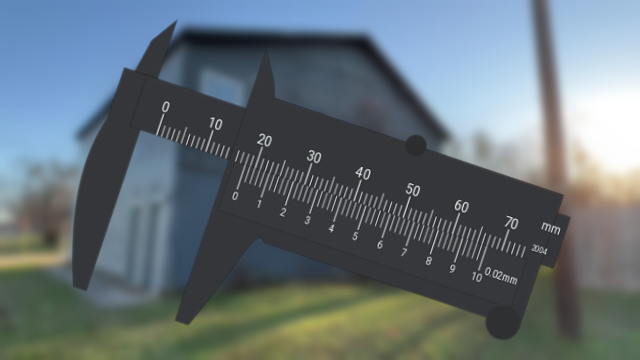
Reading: value=18.0 unit=mm
